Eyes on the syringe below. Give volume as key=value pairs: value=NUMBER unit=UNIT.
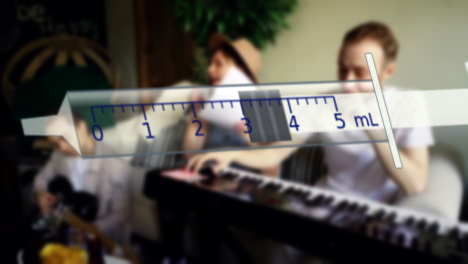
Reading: value=3 unit=mL
